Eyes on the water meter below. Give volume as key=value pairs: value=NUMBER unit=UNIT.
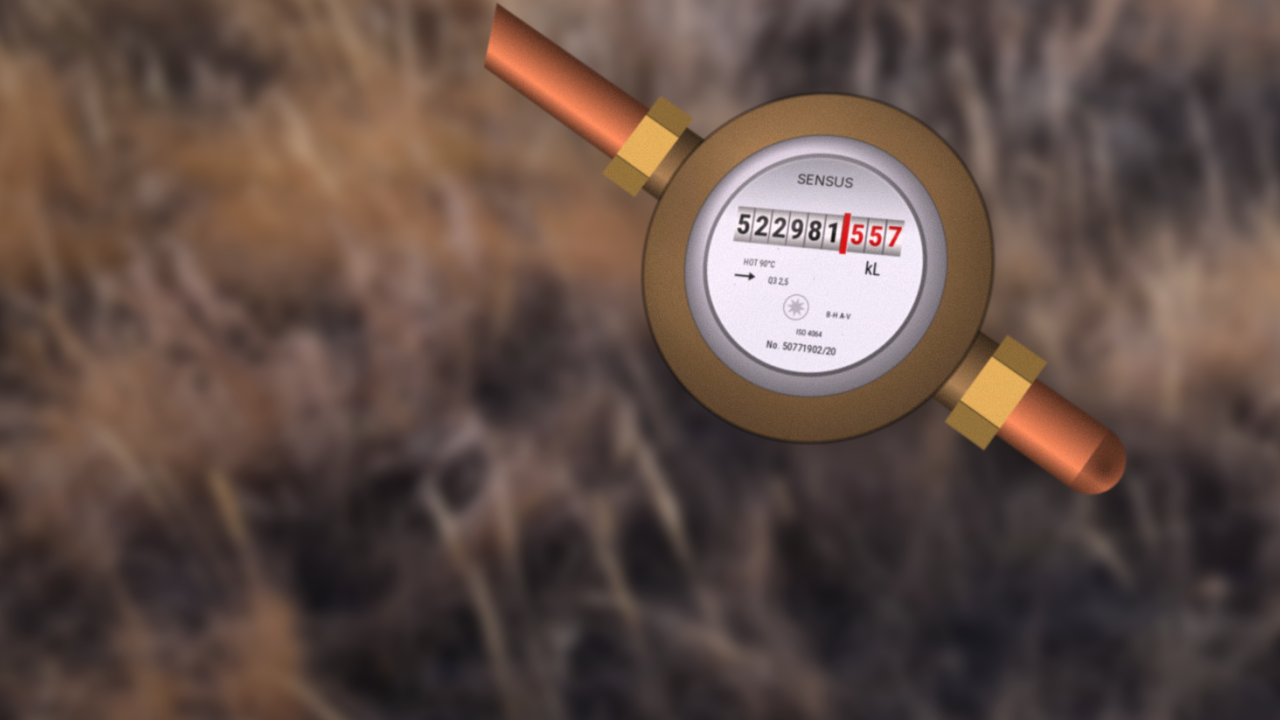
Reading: value=522981.557 unit=kL
